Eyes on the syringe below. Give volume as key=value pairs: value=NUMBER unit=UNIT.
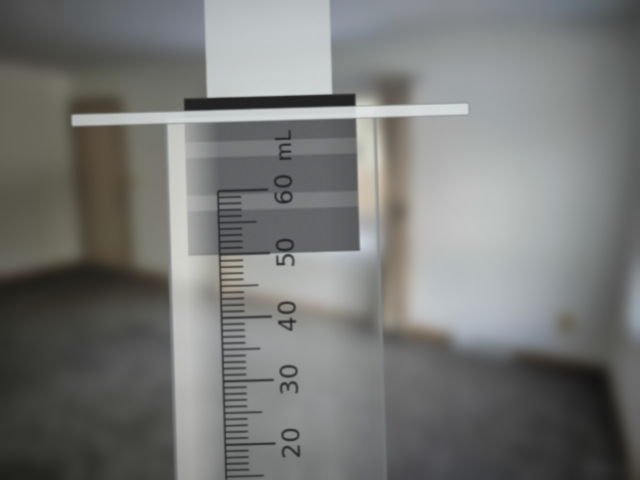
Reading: value=50 unit=mL
